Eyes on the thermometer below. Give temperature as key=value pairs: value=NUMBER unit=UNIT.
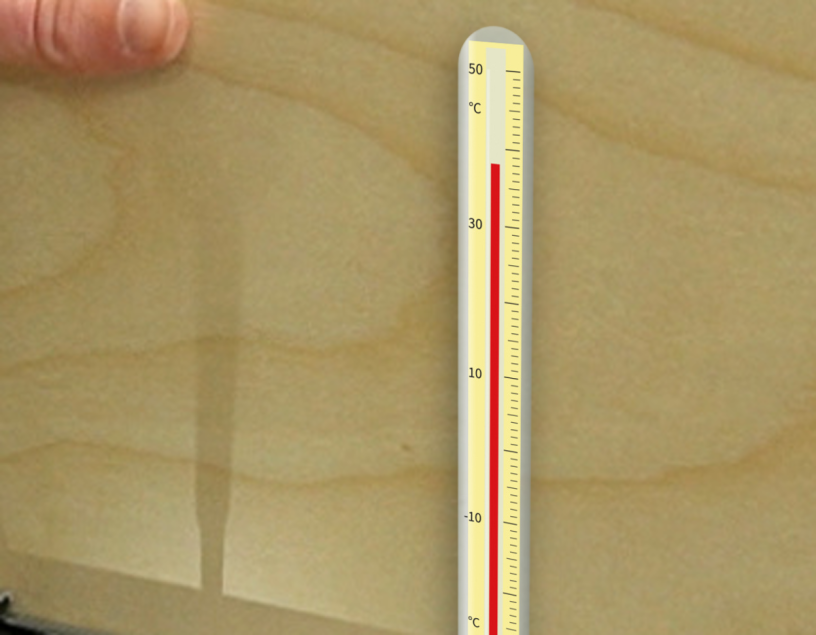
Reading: value=38 unit=°C
